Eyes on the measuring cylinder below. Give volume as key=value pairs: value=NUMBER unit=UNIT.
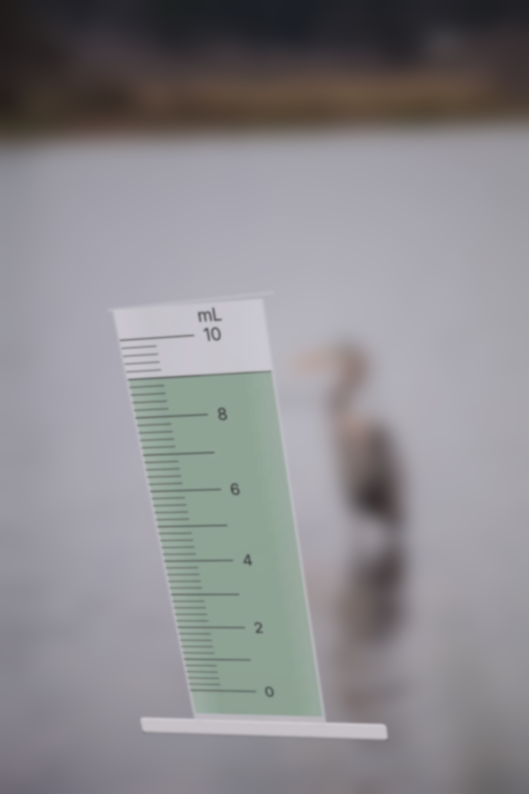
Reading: value=9 unit=mL
